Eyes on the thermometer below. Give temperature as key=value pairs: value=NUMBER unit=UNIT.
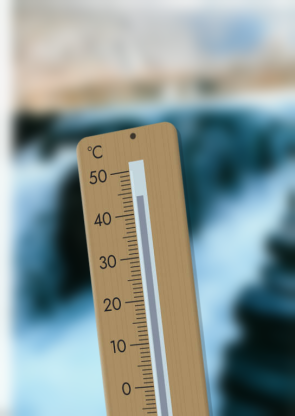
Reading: value=44 unit=°C
